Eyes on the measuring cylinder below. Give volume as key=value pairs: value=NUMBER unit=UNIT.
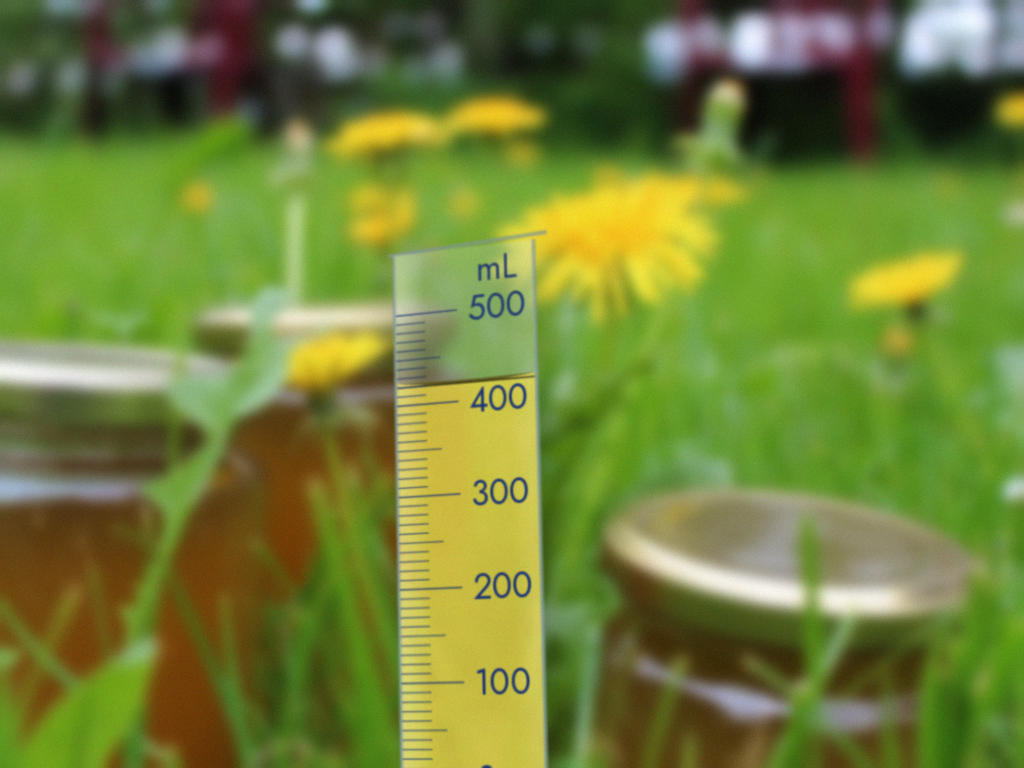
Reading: value=420 unit=mL
